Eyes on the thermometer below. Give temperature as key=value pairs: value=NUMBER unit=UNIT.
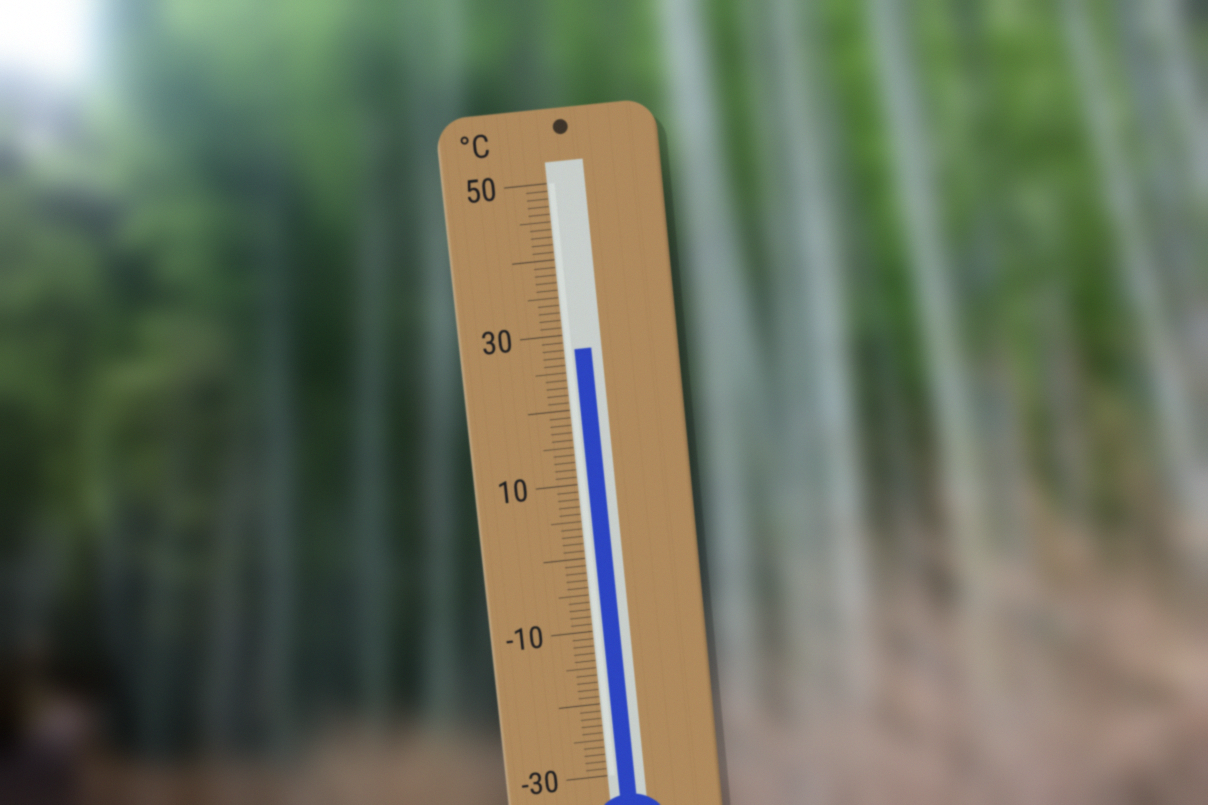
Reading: value=28 unit=°C
